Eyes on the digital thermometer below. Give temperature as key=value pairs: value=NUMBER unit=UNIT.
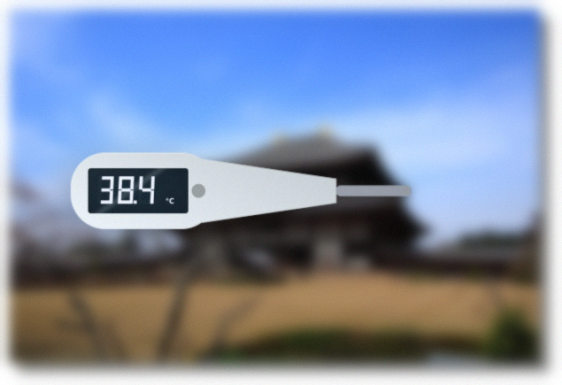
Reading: value=38.4 unit=°C
